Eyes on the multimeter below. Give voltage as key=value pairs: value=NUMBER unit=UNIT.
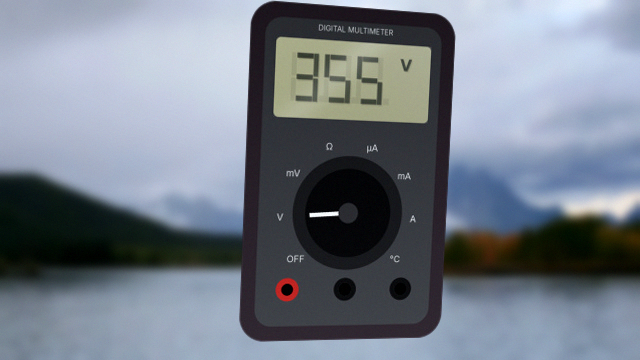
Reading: value=355 unit=V
